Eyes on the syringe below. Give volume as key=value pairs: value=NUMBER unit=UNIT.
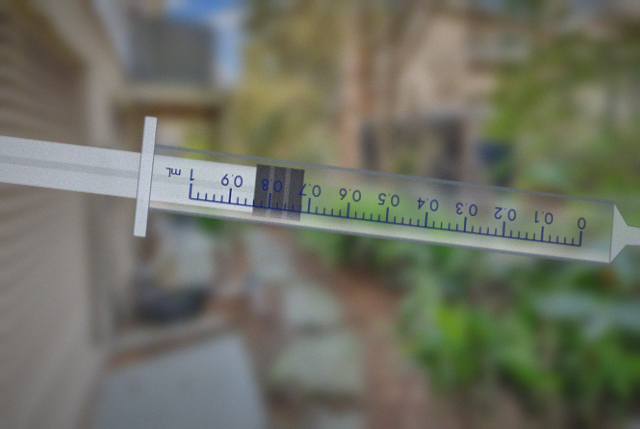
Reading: value=0.72 unit=mL
